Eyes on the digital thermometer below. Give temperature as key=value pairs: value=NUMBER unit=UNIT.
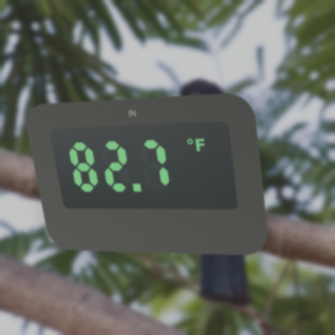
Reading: value=82.7 unit=°F
